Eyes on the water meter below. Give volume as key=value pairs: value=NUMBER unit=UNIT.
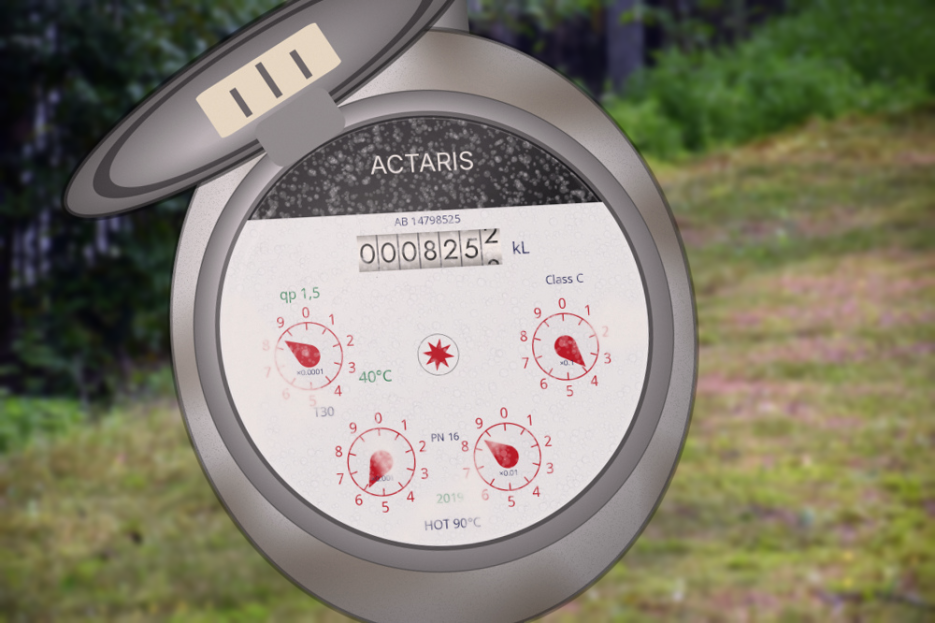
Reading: value=8252.3858 unit=kL
